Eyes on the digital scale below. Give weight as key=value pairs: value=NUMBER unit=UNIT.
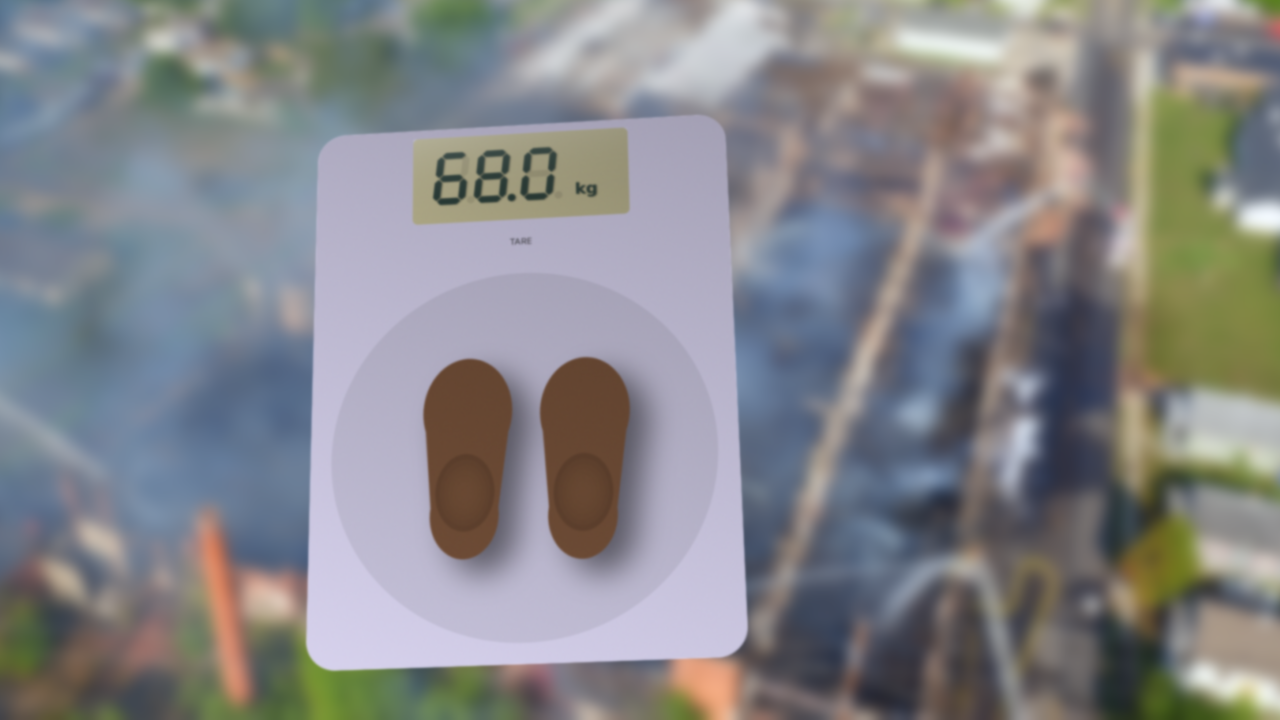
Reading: value=68.0 unit=kg
